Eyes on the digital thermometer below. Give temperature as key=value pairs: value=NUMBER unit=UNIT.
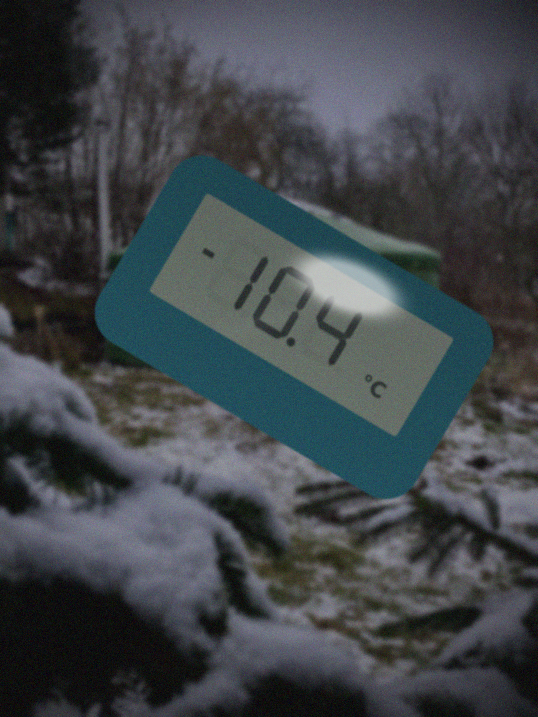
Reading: value=-10.4 unit=°C
